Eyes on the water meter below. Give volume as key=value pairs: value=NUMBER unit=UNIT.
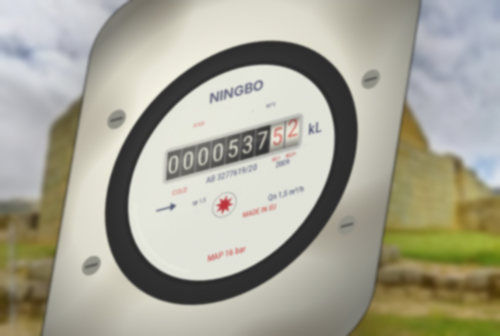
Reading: value=537.52 unit=kL
